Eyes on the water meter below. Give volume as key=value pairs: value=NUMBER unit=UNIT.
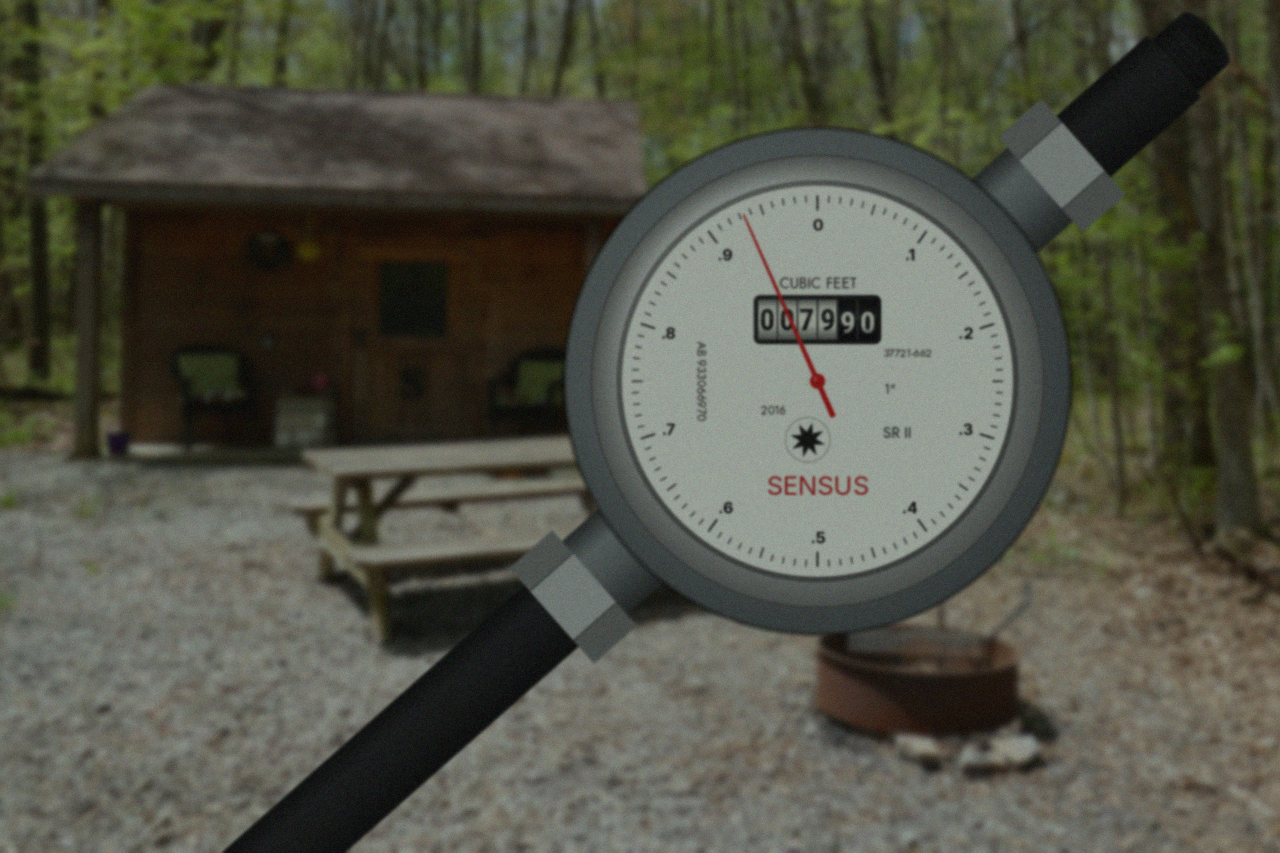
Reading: value=7989.93 unit=ft³
